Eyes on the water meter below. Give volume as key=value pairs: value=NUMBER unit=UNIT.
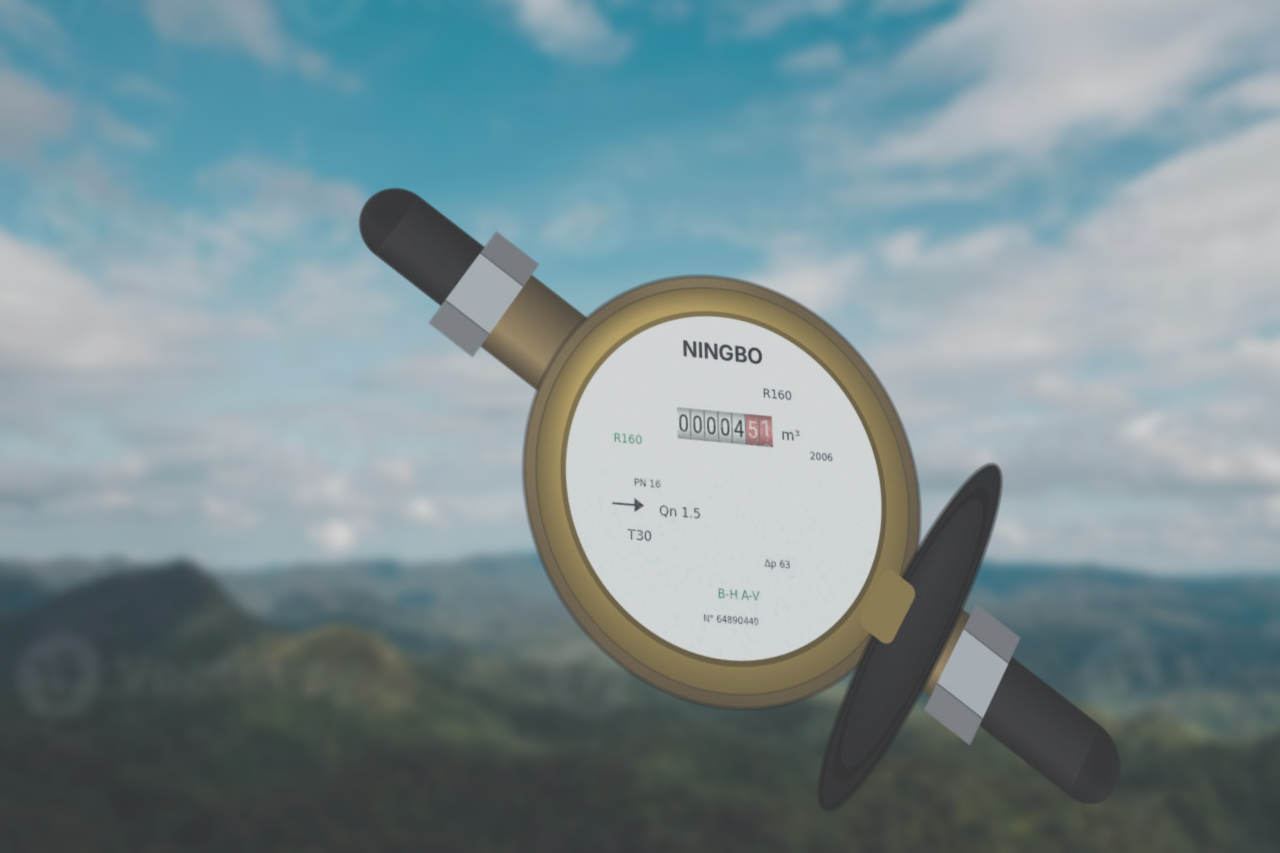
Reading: value=4.51 unit=m³
